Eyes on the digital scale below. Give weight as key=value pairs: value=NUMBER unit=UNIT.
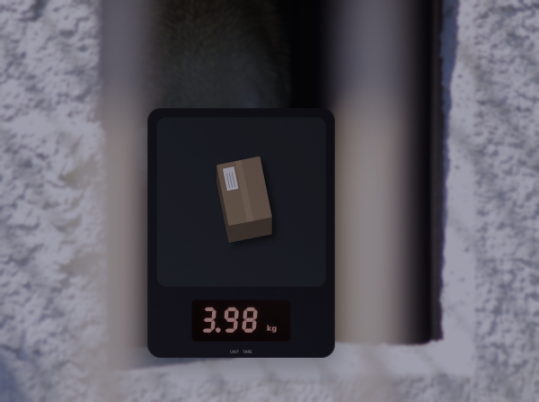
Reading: value=3.98 unit=kg
